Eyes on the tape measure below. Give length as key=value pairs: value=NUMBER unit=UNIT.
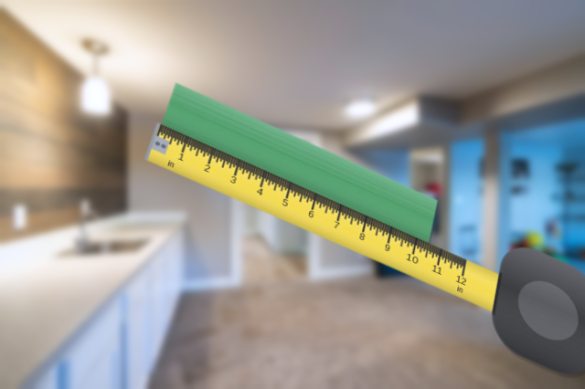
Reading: value=10.5 unit=in
